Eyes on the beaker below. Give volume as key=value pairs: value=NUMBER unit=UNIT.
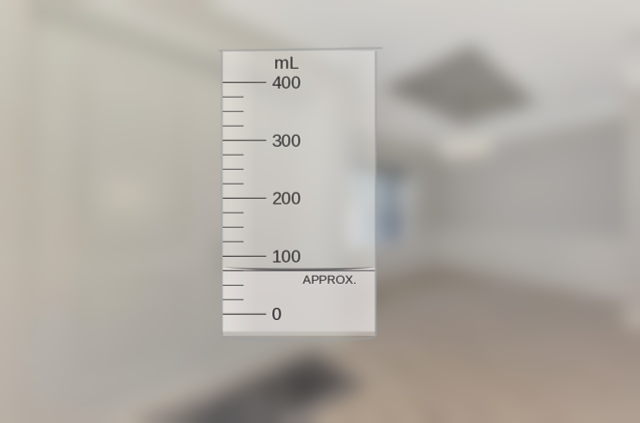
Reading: value=75 unit=mL
